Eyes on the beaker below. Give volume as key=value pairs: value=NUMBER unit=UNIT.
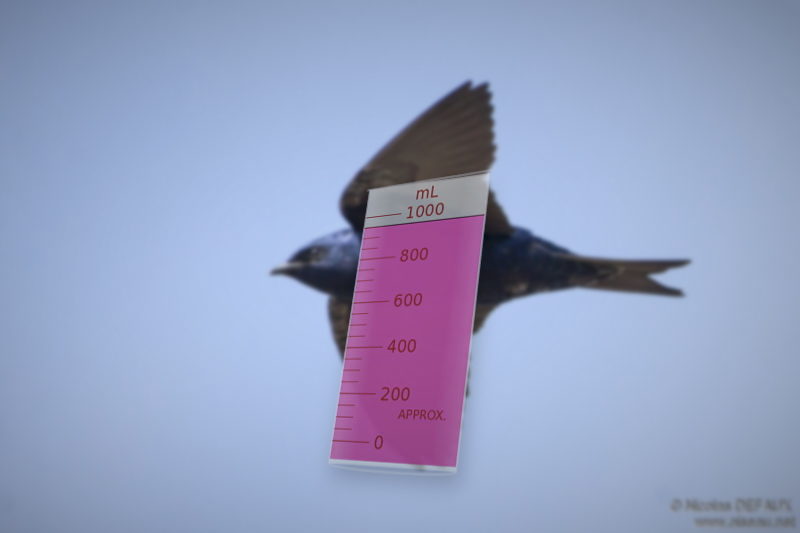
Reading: value=950 unit=mL
